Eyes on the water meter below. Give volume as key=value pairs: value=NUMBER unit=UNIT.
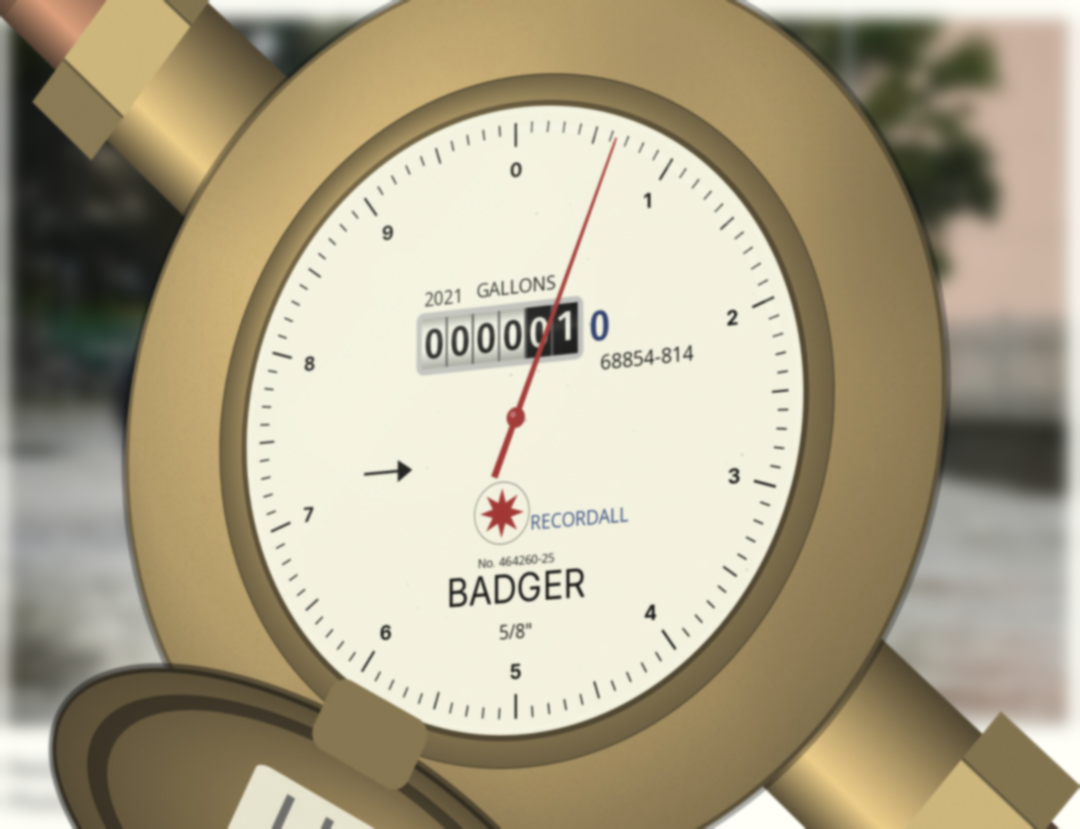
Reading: value=10.6 unit=gal
